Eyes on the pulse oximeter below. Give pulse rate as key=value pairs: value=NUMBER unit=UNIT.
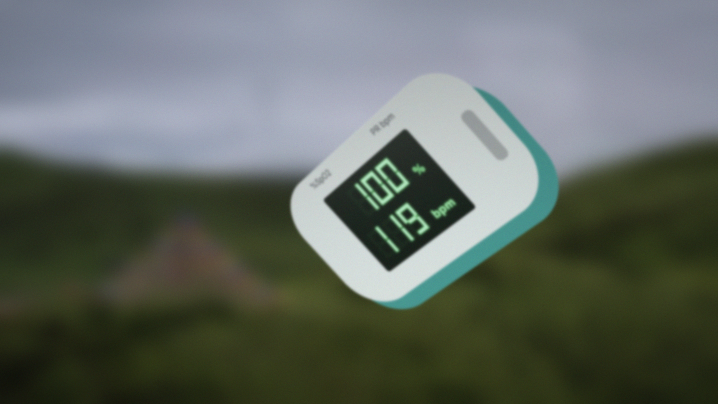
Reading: value=119 unit=bpm
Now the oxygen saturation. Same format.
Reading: value=100 unit=%
